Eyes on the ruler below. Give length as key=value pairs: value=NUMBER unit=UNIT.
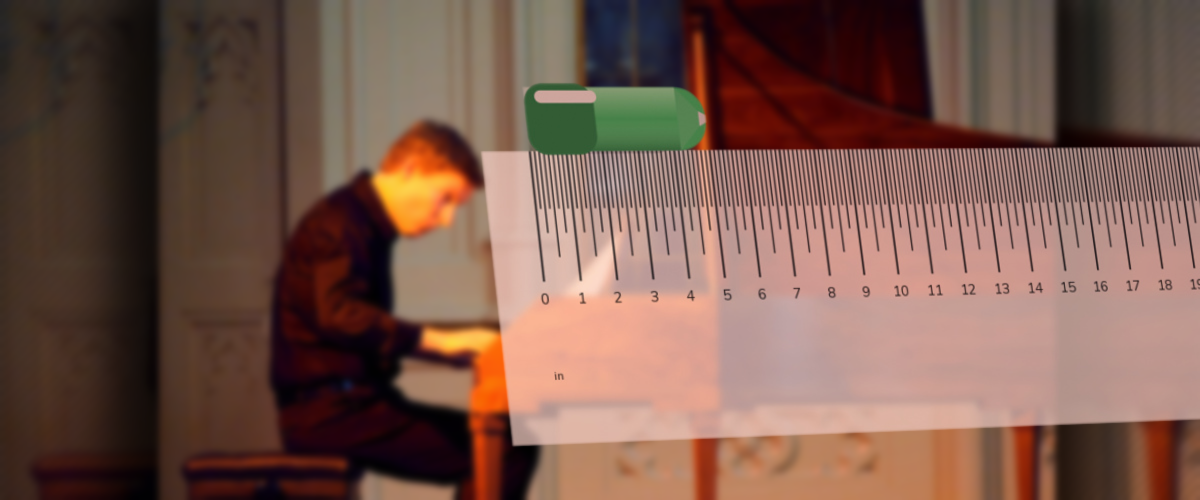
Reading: value=5 unit=in
